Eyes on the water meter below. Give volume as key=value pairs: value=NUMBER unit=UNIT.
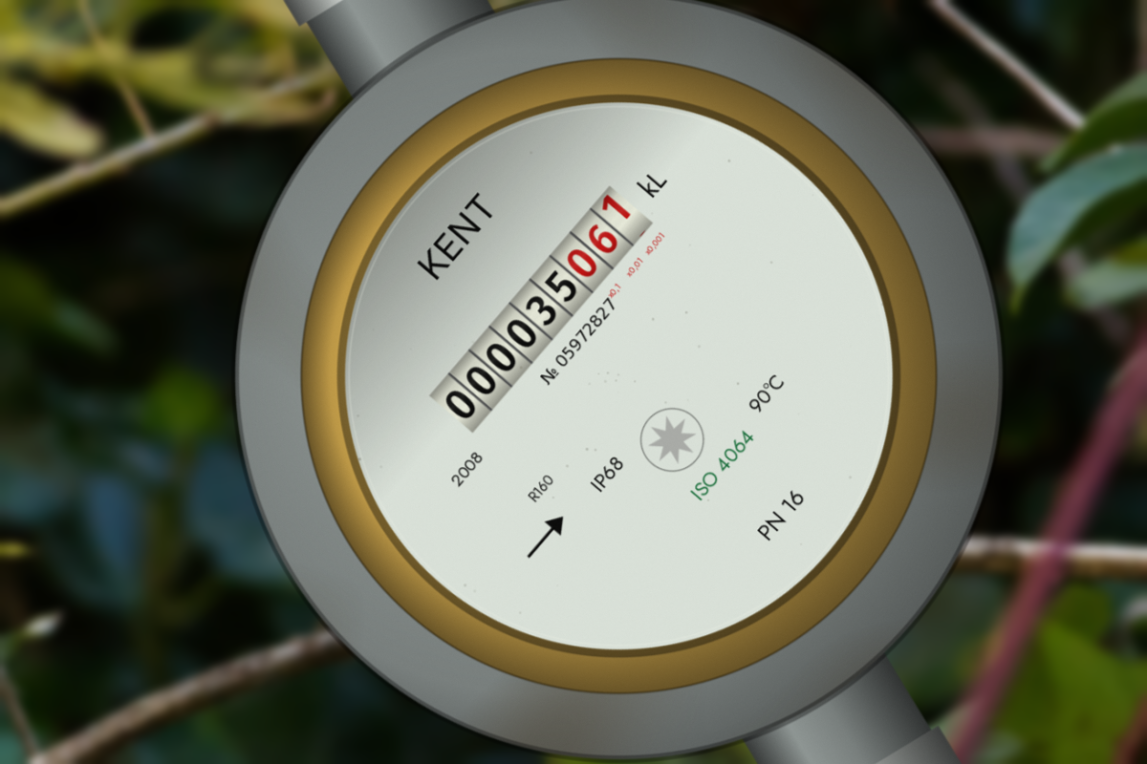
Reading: value=35.061 unit=kL
